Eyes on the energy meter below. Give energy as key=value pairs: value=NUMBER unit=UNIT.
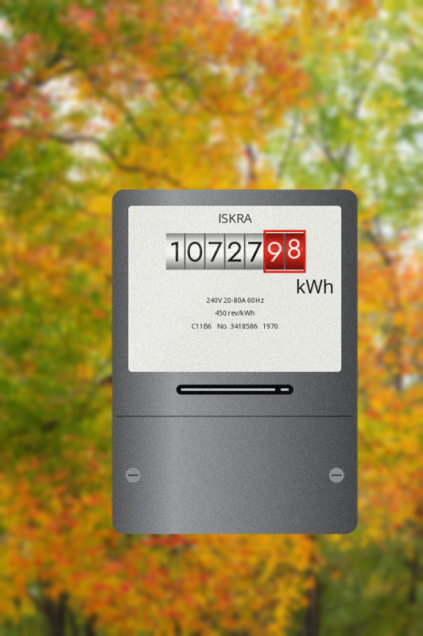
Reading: value=10727.98 unit=kWh
